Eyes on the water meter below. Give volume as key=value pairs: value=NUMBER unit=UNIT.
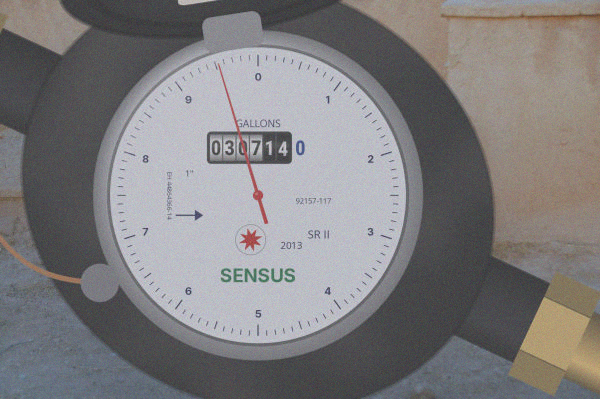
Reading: value=307139.5 unit=gal
